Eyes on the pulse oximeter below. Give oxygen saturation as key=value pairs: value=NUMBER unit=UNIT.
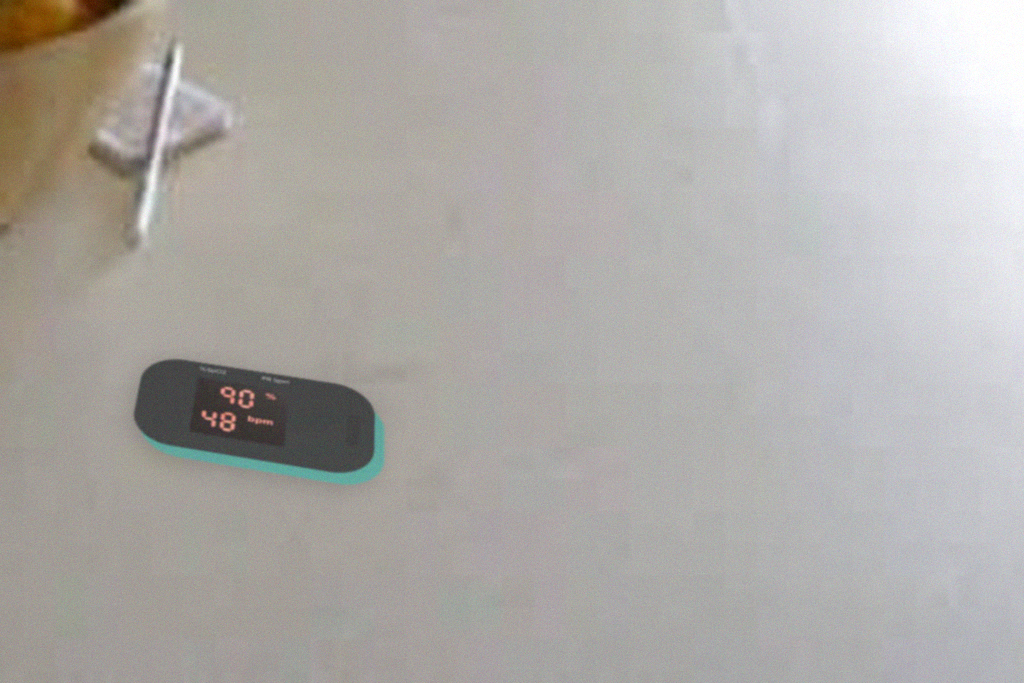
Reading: value=90 unit=%
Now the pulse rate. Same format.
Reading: value=48 unit=bpm
